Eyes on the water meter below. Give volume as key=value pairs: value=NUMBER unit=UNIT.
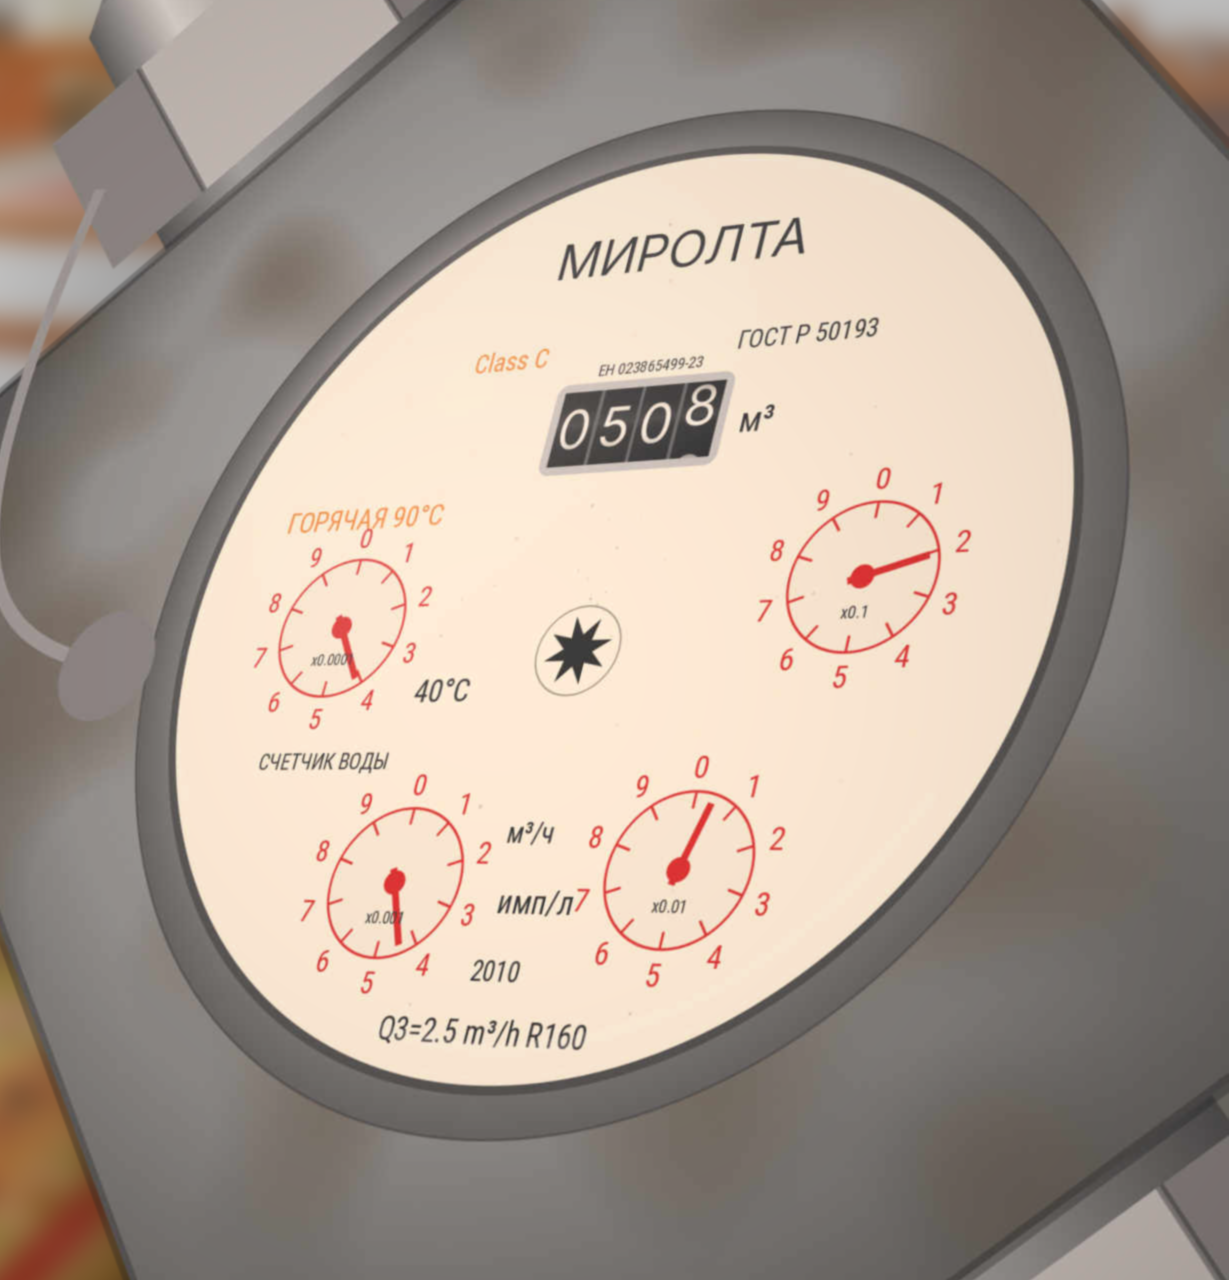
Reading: value=508.2044 unit=m³
